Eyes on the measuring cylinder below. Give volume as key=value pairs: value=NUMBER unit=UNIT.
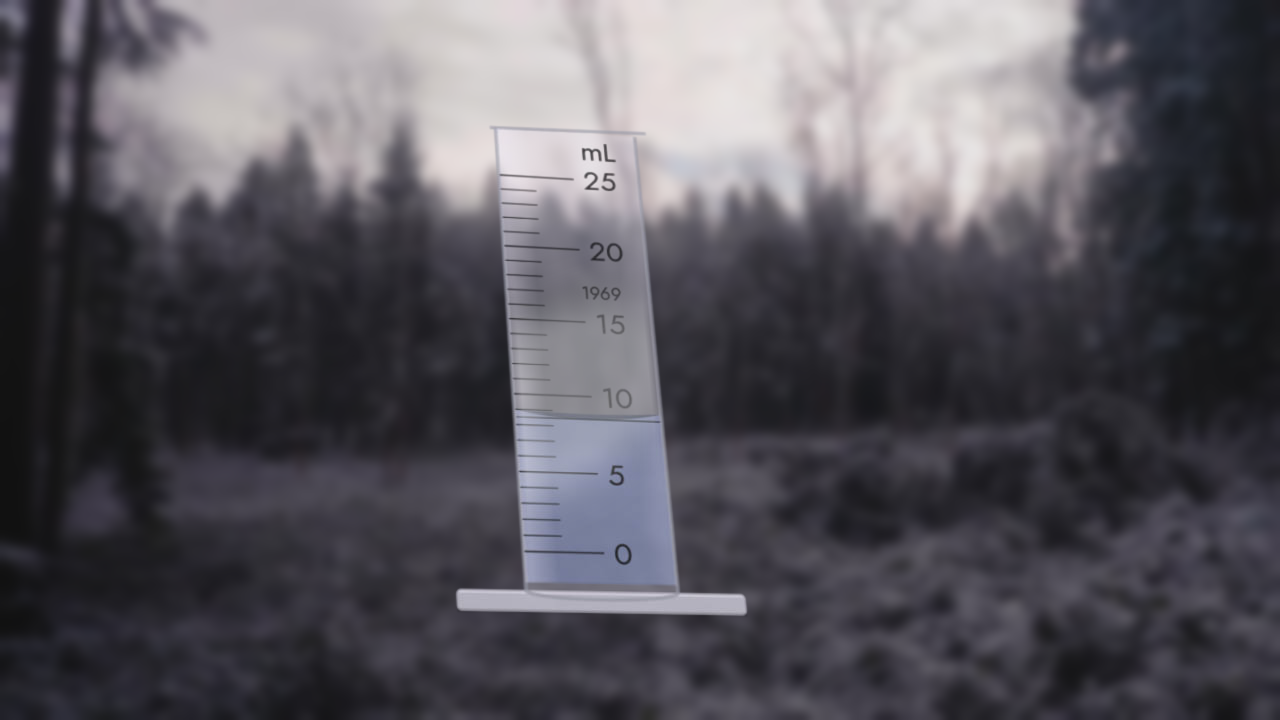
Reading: value=8.5 unit=mL
